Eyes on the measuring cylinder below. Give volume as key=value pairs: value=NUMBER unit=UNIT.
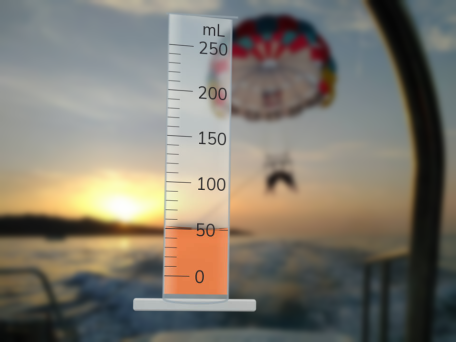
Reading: value=50 unit=mL
